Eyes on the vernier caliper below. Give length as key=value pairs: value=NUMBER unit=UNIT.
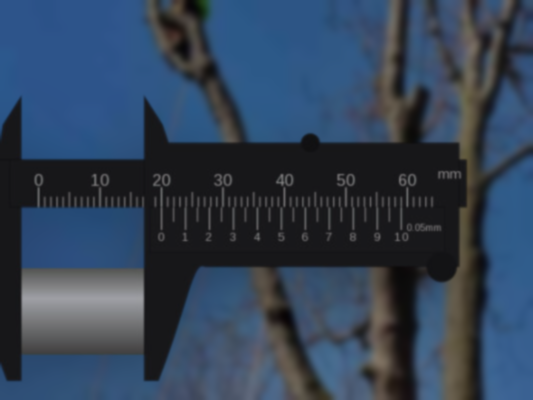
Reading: value=20.0 unit=mm
